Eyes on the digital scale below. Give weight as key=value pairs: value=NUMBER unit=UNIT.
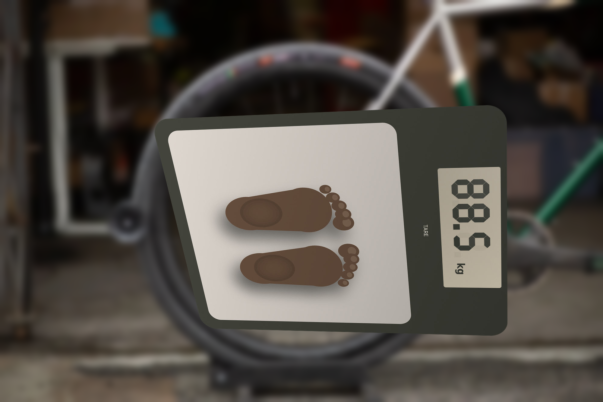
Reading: value=88.5 unit=kg
